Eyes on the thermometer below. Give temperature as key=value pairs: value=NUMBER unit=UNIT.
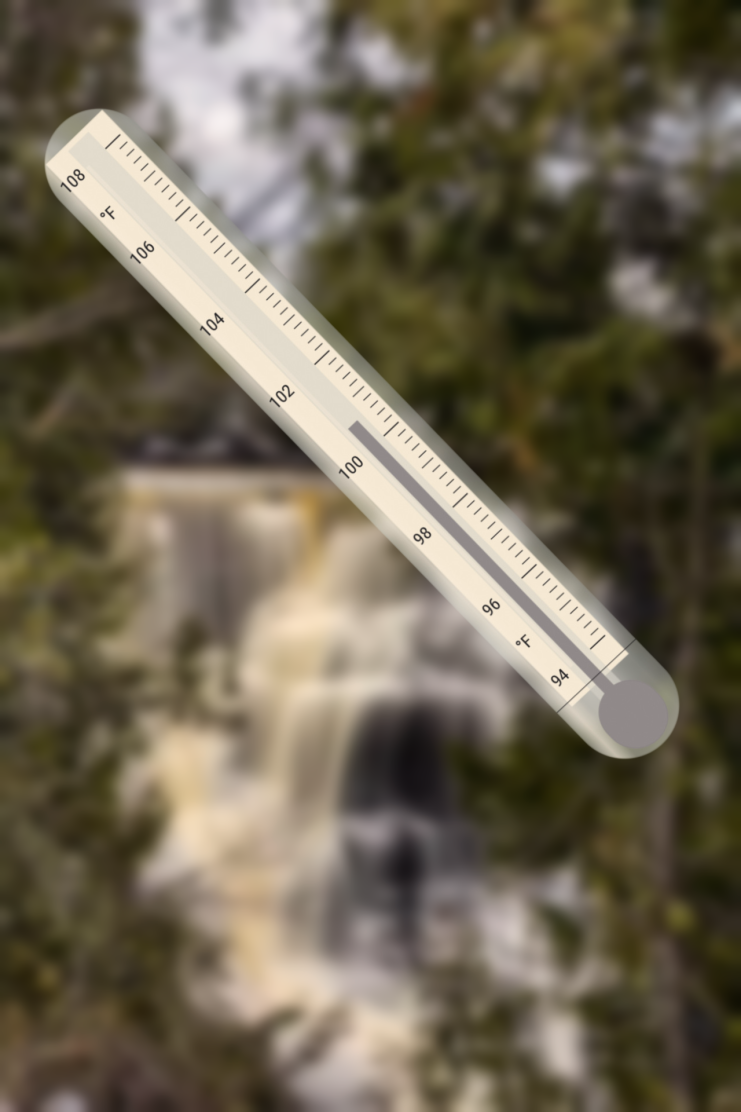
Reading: value=100.6 unit=°F
